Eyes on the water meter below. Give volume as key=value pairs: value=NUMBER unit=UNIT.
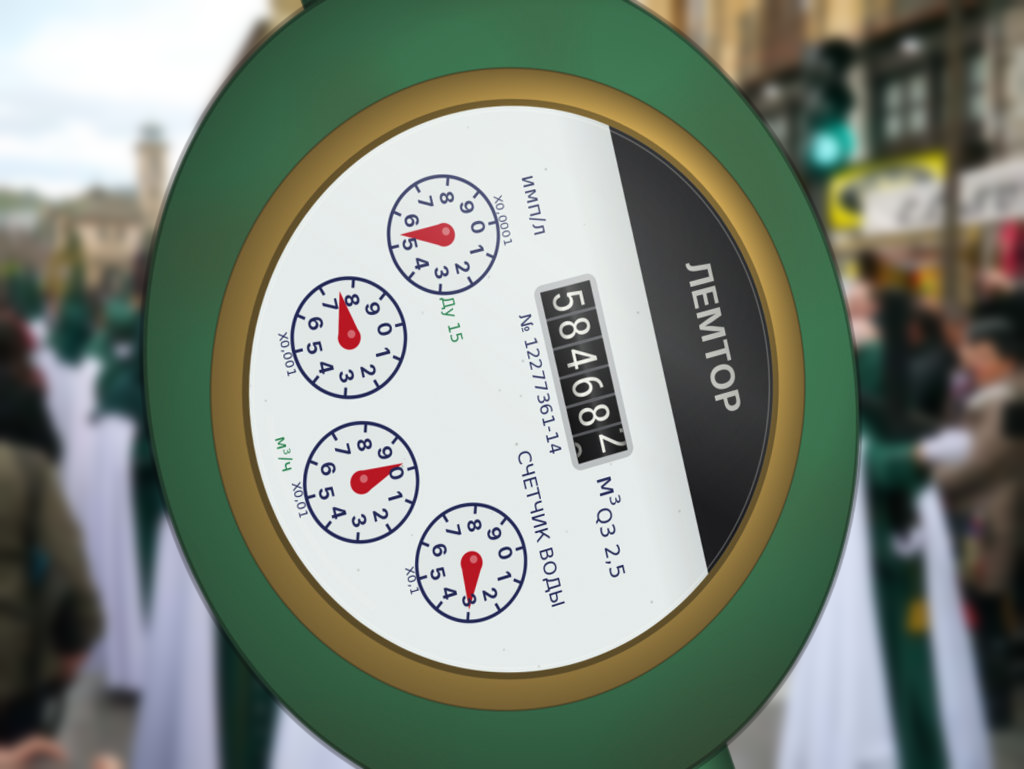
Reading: value=584682.2975 unit=m³
